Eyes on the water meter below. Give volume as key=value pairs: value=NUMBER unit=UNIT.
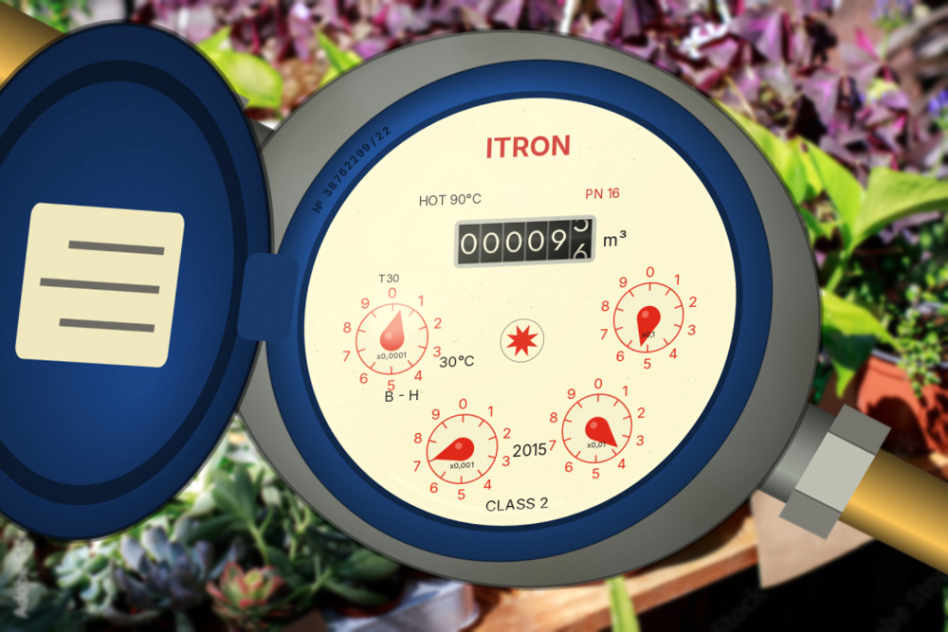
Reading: value=95.5370 unit=m³
